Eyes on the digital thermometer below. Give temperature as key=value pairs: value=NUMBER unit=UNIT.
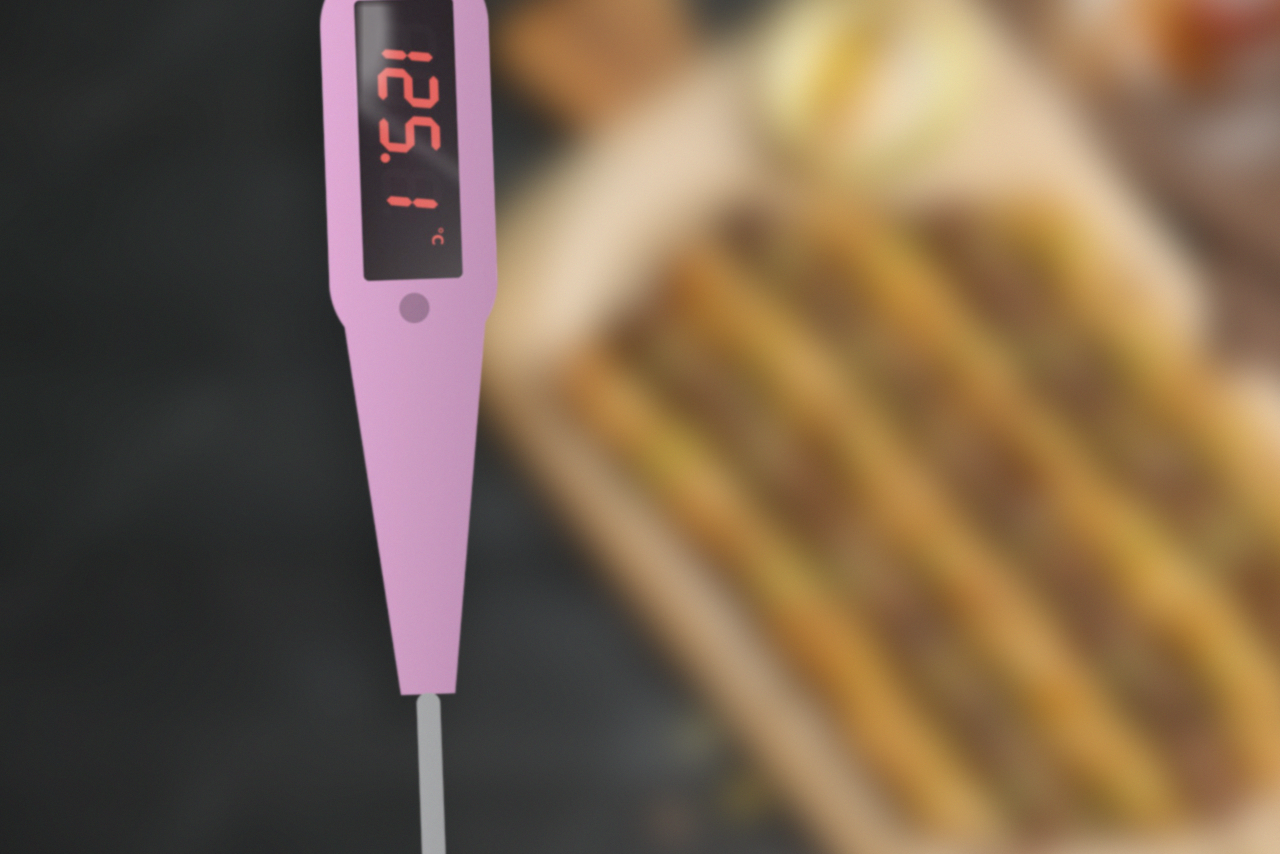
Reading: value=125.1 unit=°C
